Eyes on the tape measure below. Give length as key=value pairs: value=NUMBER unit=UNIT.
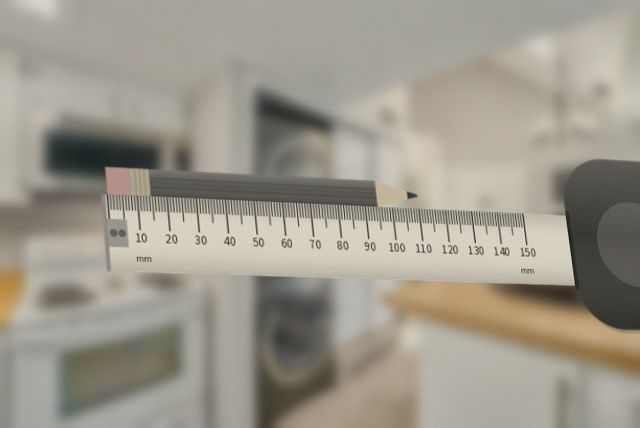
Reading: value=110 unit=mm
